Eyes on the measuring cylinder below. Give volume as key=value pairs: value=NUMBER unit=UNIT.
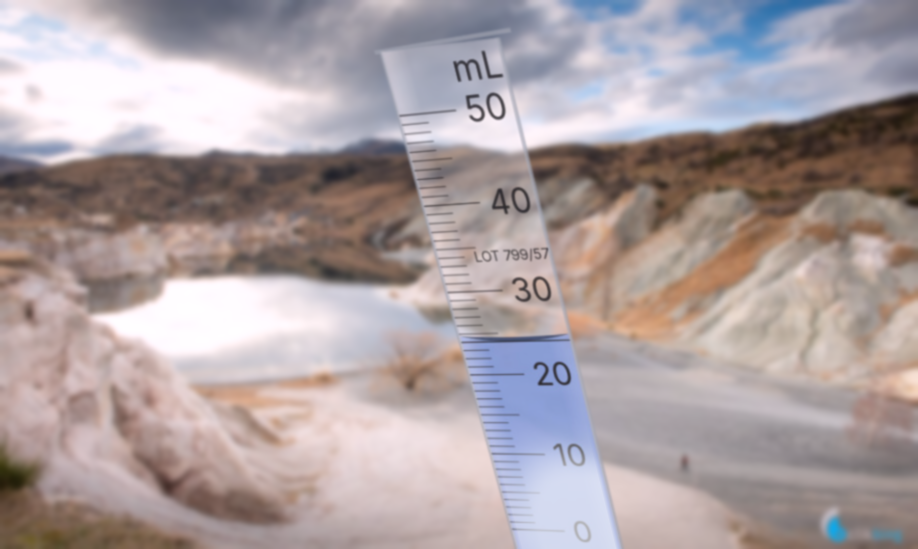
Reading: value=24 unit=mL
